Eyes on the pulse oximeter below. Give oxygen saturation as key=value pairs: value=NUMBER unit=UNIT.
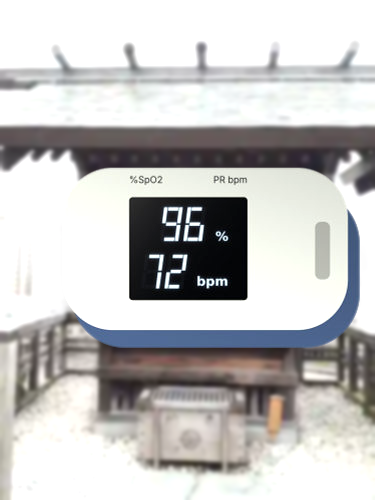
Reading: value=96 unit=%
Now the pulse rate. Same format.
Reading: value=72 unit=bpm
